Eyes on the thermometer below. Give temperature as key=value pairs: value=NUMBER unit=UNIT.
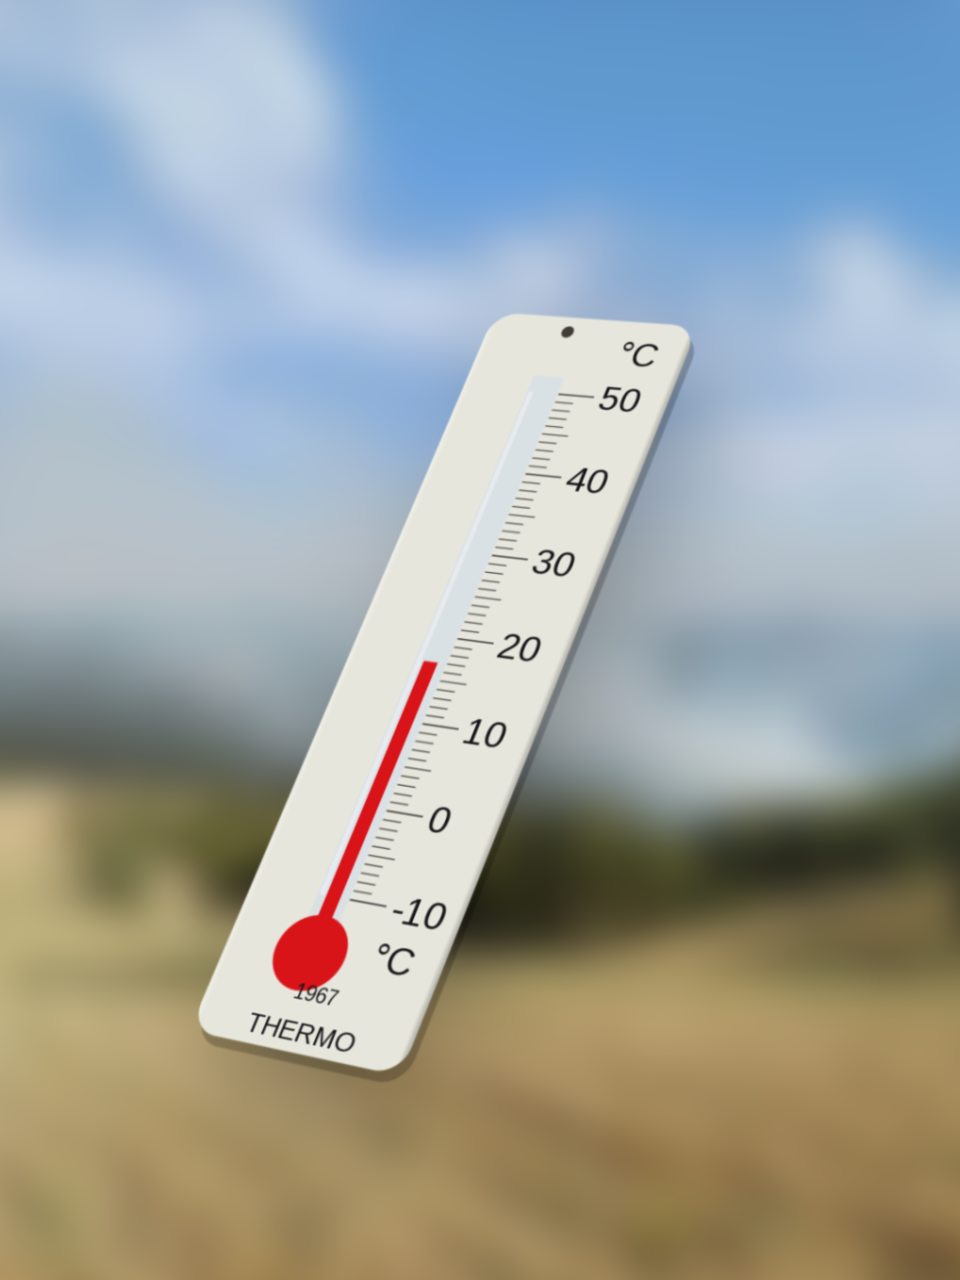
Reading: value=17 unit=°C
